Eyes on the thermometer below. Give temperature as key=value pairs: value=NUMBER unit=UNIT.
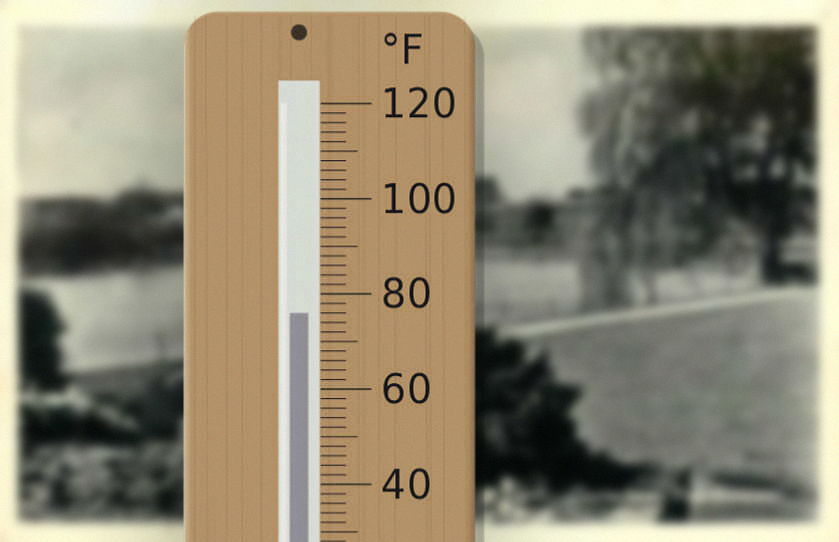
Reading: value=76 unit=°F
